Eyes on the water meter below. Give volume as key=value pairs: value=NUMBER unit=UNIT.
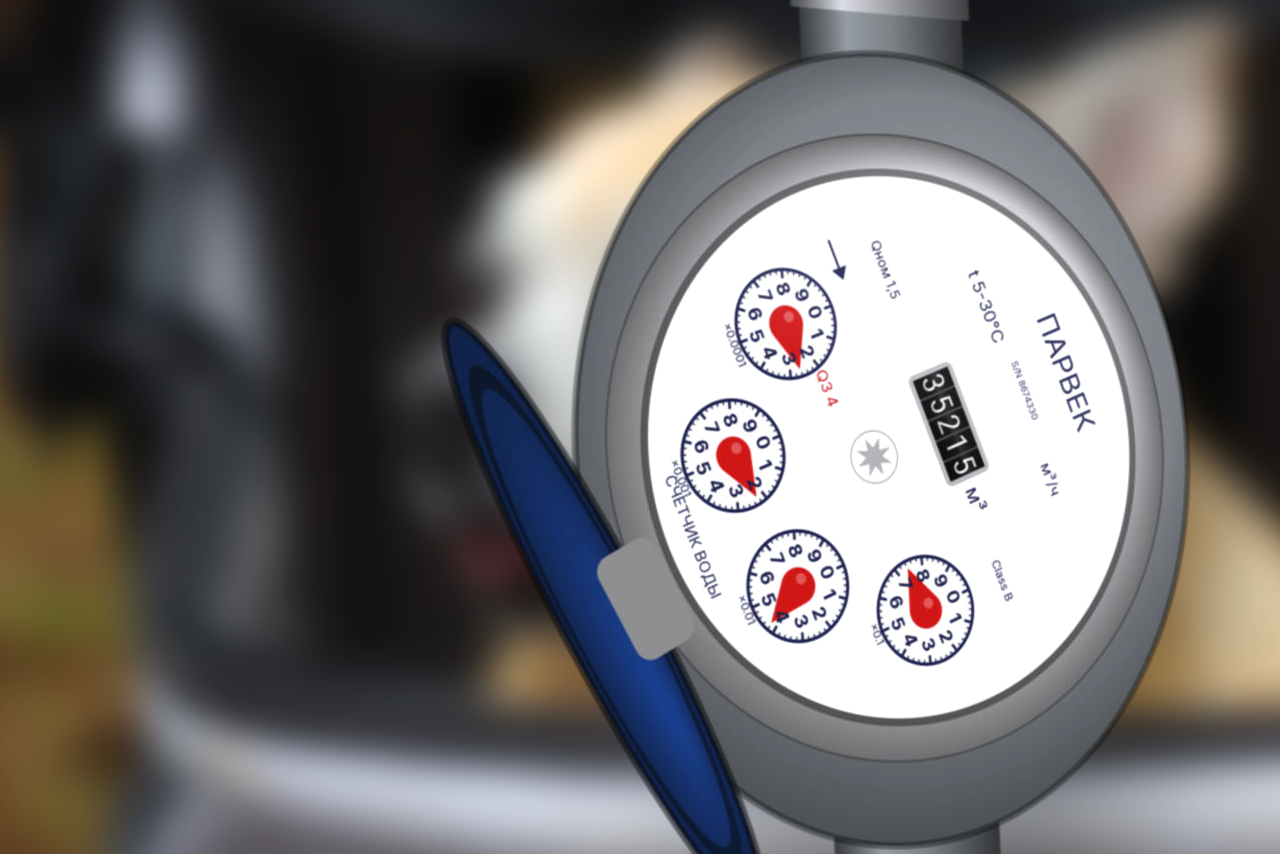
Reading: value=35215.7422 unit=m³
